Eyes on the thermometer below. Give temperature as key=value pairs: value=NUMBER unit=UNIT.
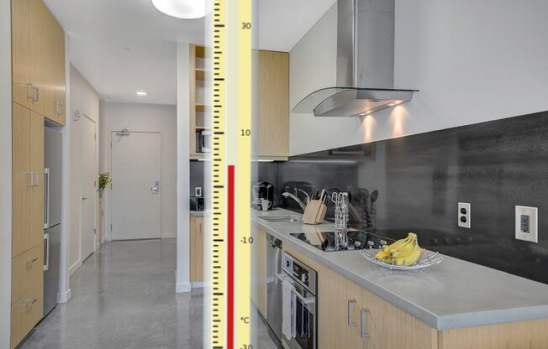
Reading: value=4 unit=°C
